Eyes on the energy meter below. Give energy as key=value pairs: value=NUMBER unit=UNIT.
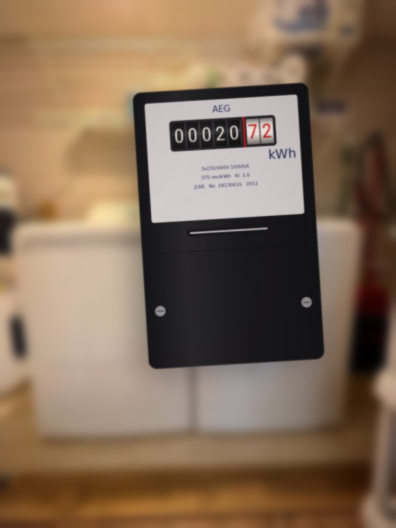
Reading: value=20.72 unit=kWh
